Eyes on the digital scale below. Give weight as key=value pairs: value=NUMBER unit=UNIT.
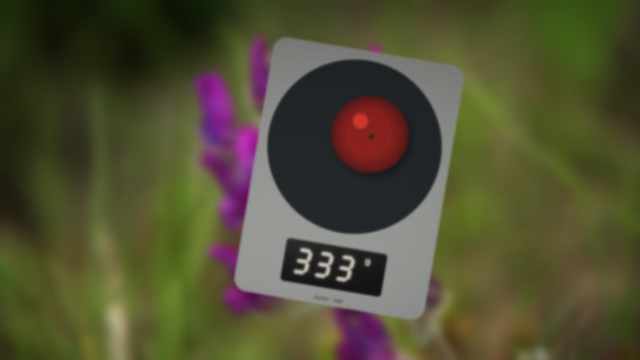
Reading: value=333 unit=g
